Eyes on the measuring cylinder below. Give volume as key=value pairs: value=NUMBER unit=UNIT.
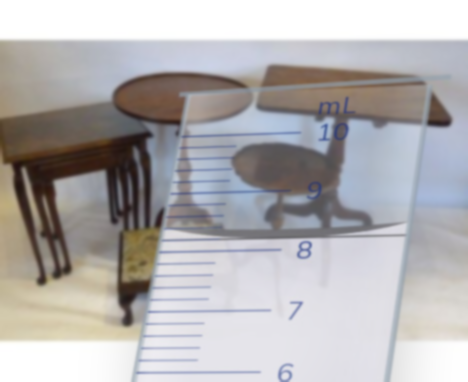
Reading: value=8.2 unit=mL
